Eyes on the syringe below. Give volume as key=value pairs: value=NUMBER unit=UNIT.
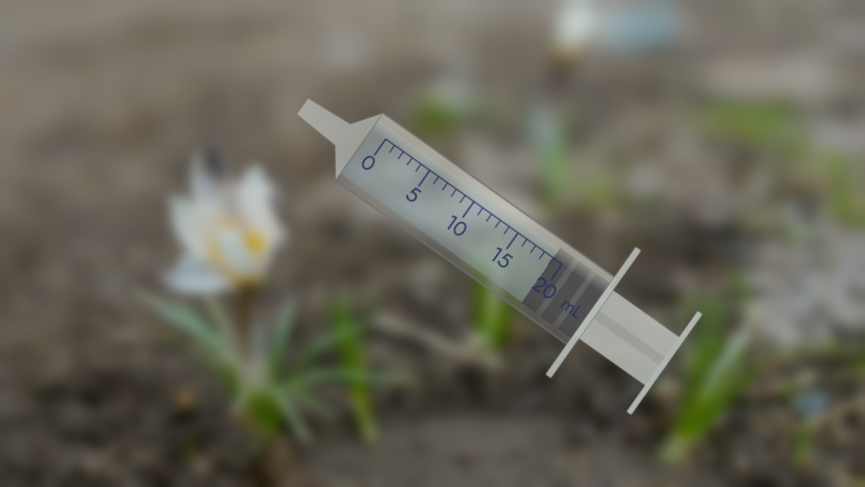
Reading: value=19 unit=mL
